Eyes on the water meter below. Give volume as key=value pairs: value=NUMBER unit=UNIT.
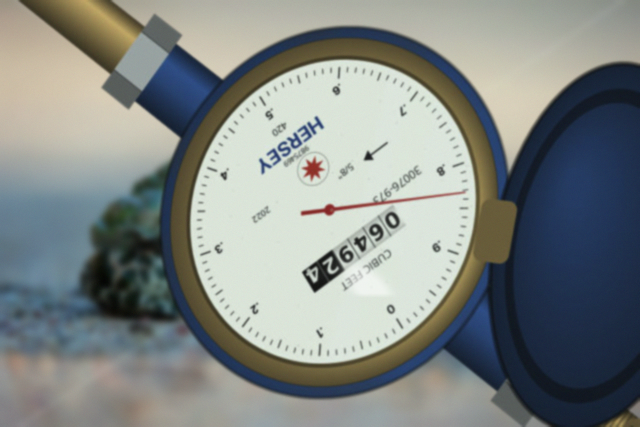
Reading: value=64923.83 unit=ft³
